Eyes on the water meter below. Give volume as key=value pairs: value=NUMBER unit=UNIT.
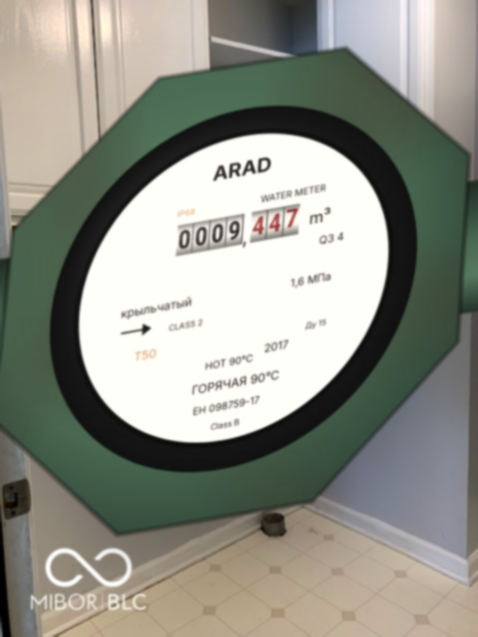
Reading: value=9.447 unit=m³
